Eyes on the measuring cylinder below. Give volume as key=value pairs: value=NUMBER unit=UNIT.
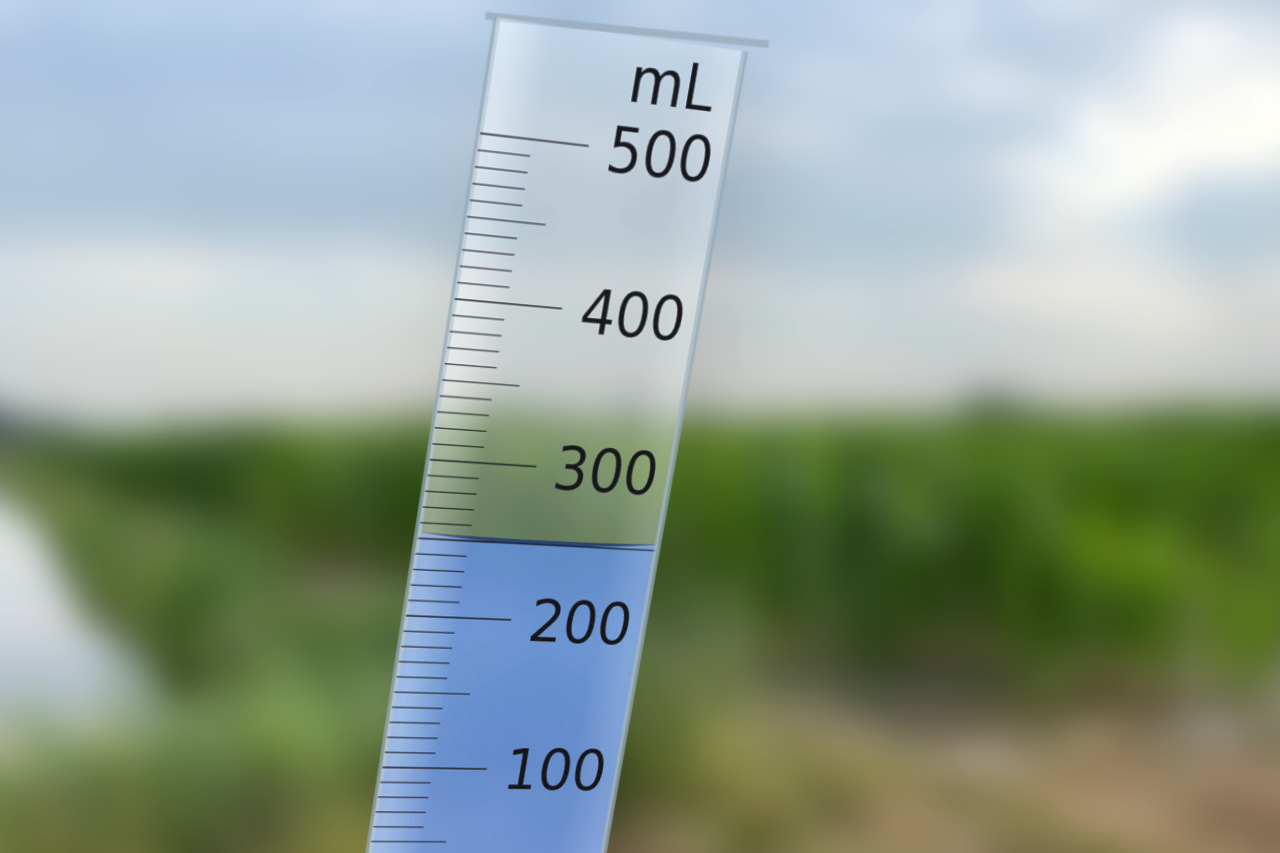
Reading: value=250 unit=mL
